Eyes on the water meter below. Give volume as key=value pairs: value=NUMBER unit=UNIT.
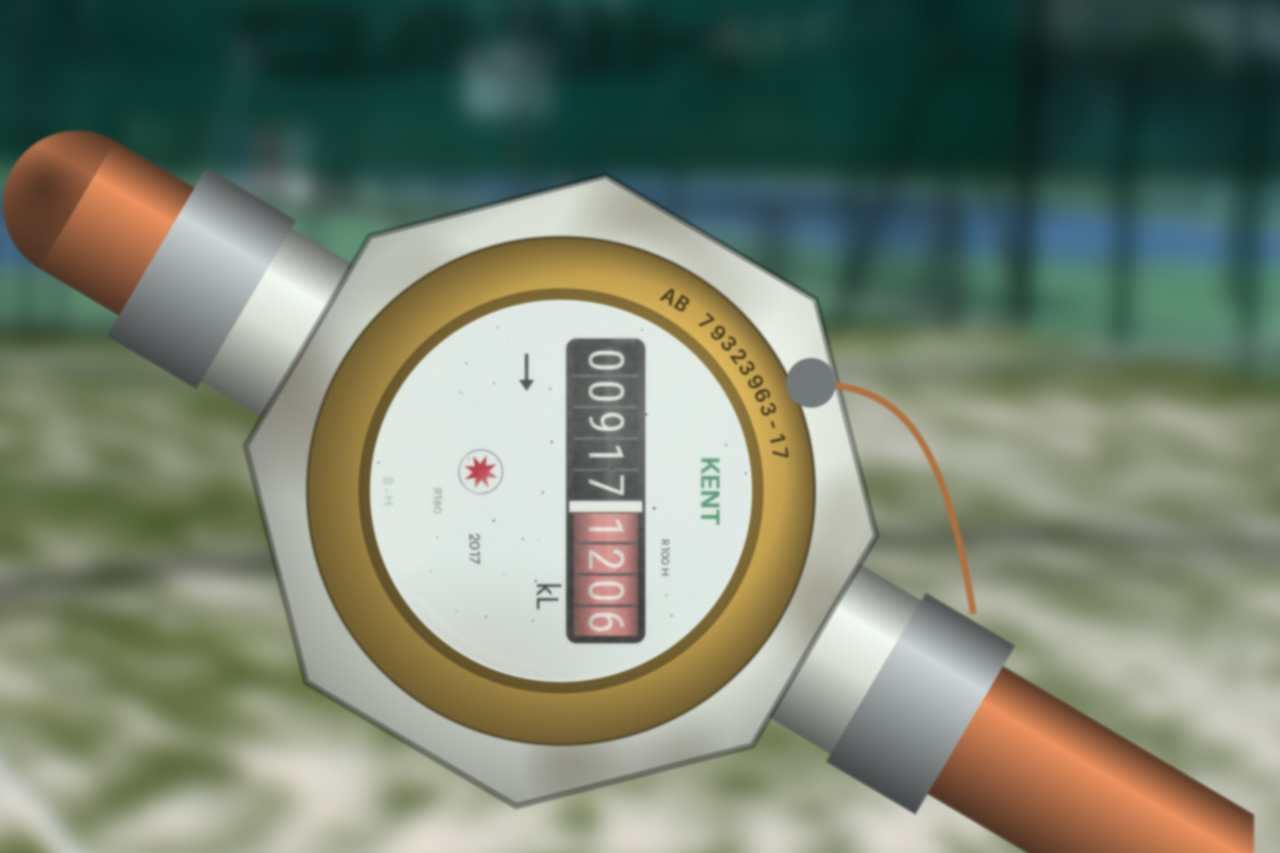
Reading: value=917.1206 unit=kL
